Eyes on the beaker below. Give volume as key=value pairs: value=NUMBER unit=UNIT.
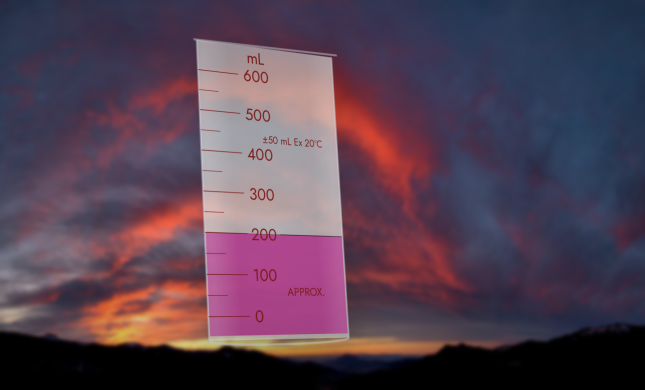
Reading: value=200 unit=mL
